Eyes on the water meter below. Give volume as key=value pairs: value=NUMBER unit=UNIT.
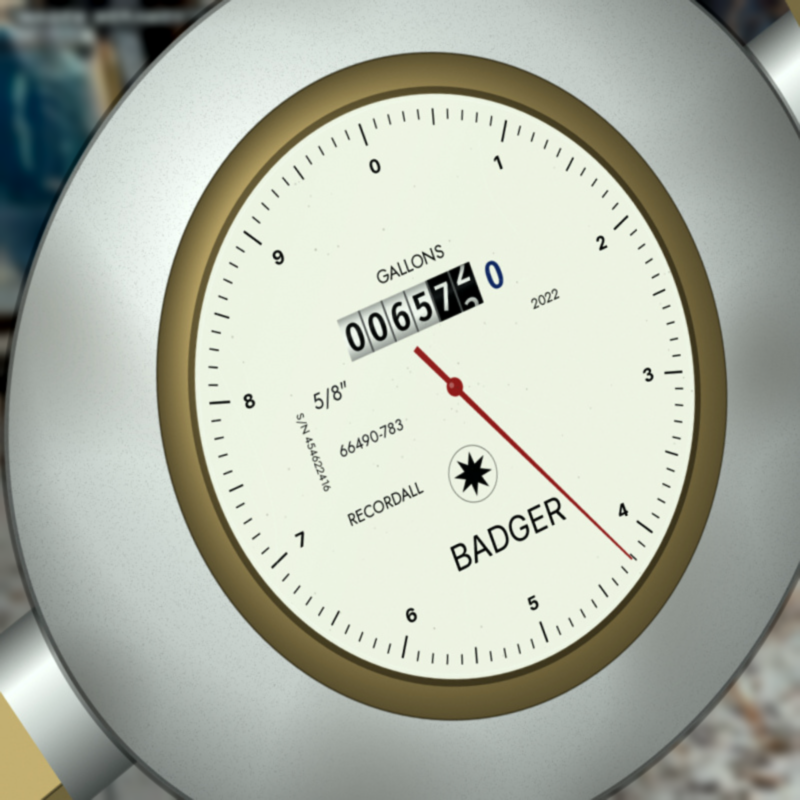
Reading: value=65724.2 unit=gal
